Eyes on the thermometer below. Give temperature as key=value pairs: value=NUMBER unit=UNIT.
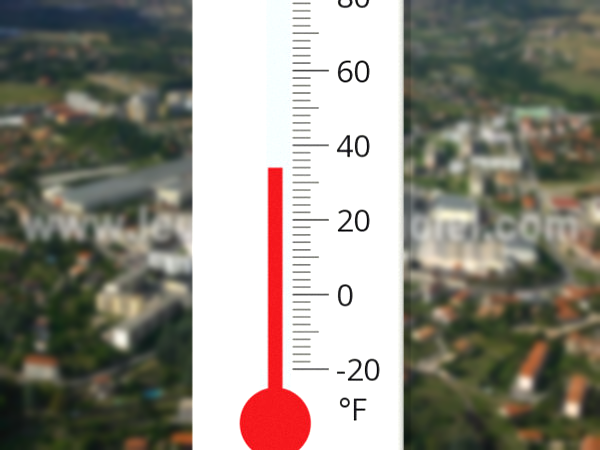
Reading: value=34 unit=°F
